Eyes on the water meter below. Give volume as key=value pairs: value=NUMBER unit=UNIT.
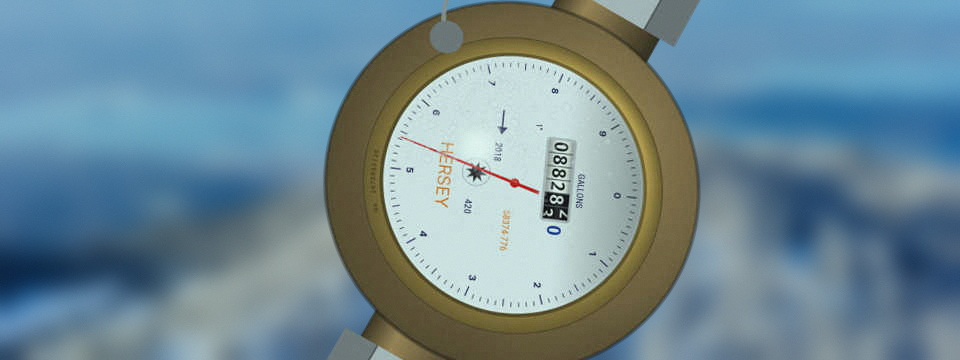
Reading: value=882825.4 unit=gal
